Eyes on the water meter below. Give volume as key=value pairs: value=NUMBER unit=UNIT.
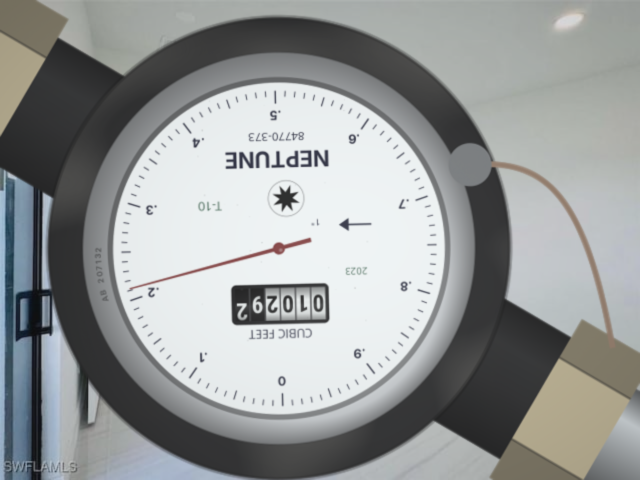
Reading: value=10292.21 unit=ft³
